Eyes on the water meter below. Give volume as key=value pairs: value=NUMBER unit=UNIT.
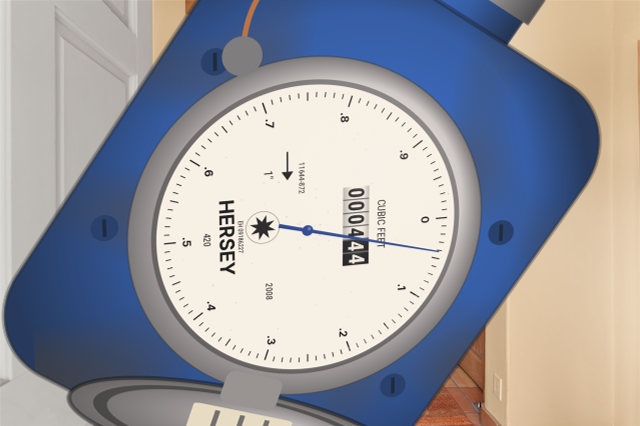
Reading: value=444.04 unit=ft³
